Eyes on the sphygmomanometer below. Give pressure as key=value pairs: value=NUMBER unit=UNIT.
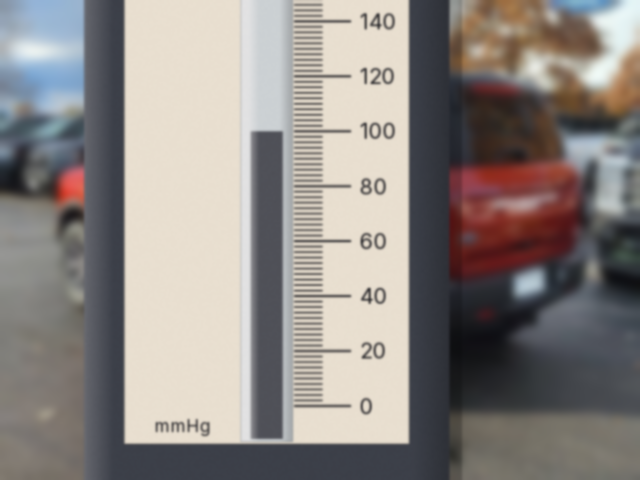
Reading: value=100 unit=mmHg
